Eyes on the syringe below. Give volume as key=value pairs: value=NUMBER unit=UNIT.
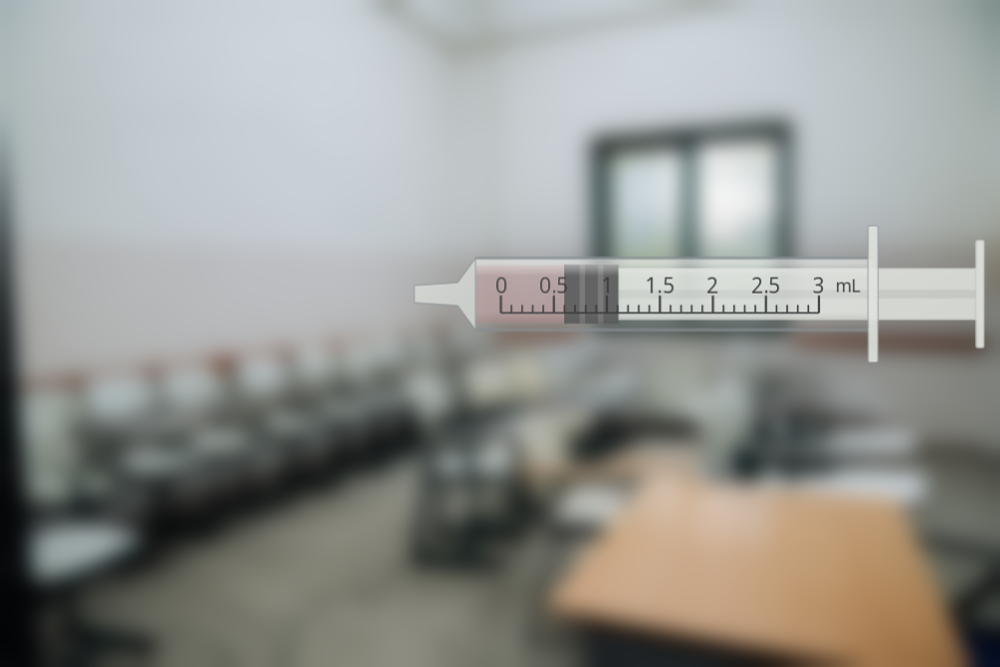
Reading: value=0.6 unit=mL
